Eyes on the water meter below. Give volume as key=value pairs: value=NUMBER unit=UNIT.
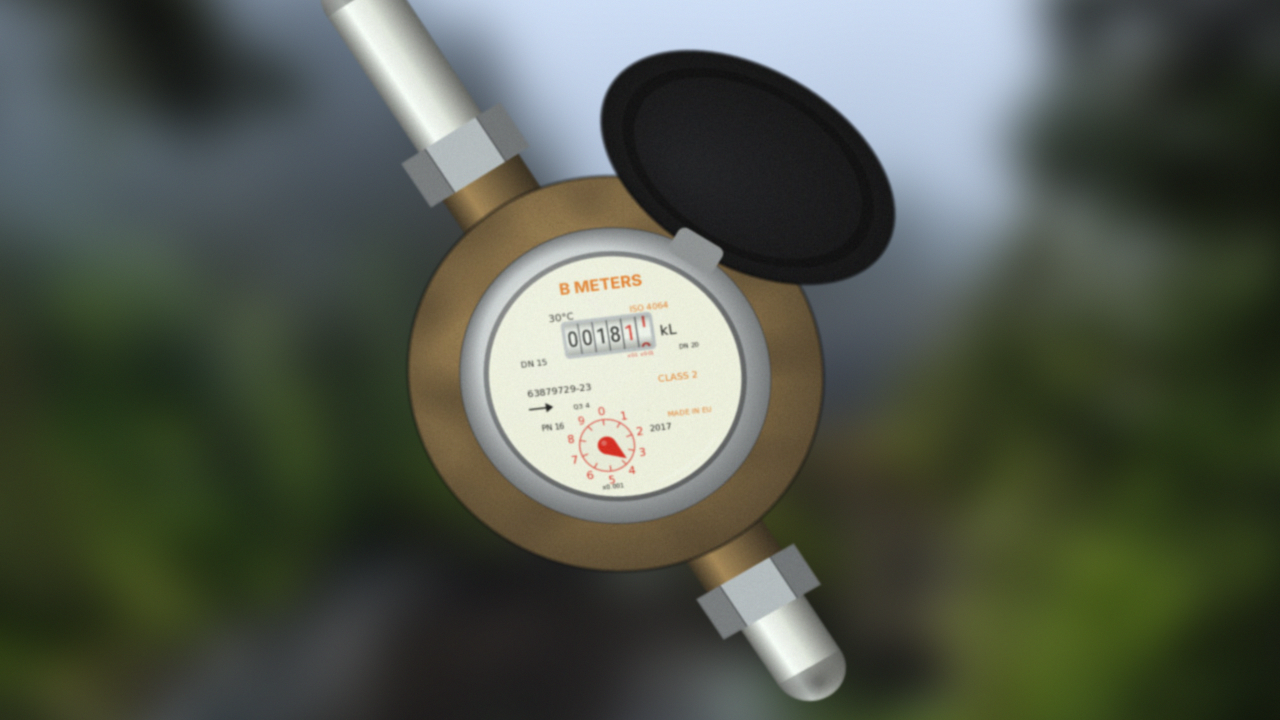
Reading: value=18.113 unit=kL
